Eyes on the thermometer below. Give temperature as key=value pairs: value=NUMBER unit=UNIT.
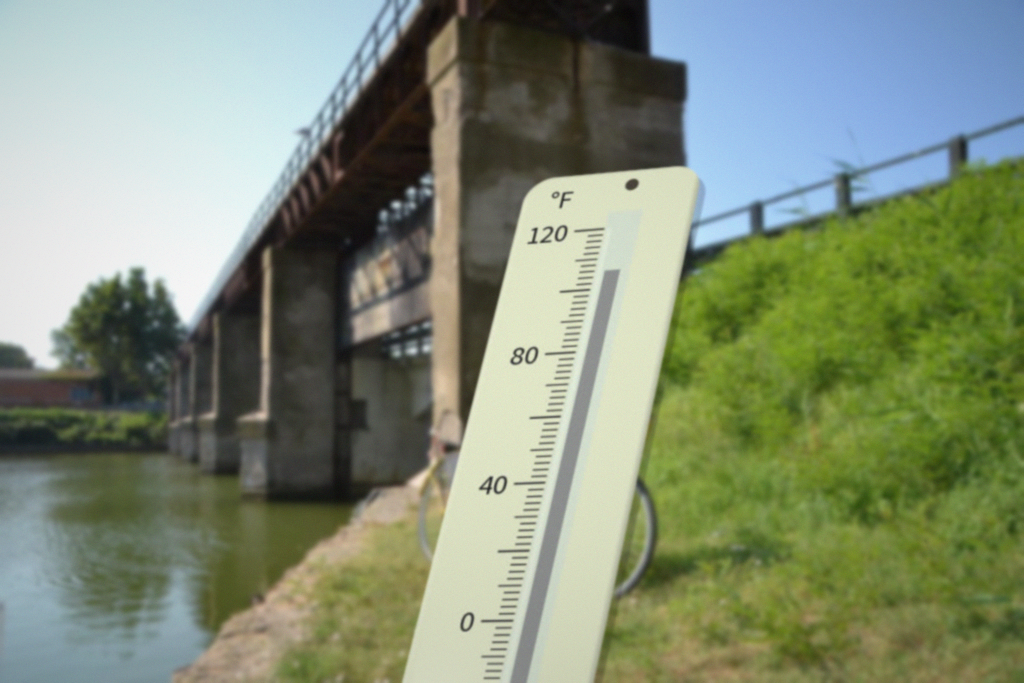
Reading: value=106 unit=°F
